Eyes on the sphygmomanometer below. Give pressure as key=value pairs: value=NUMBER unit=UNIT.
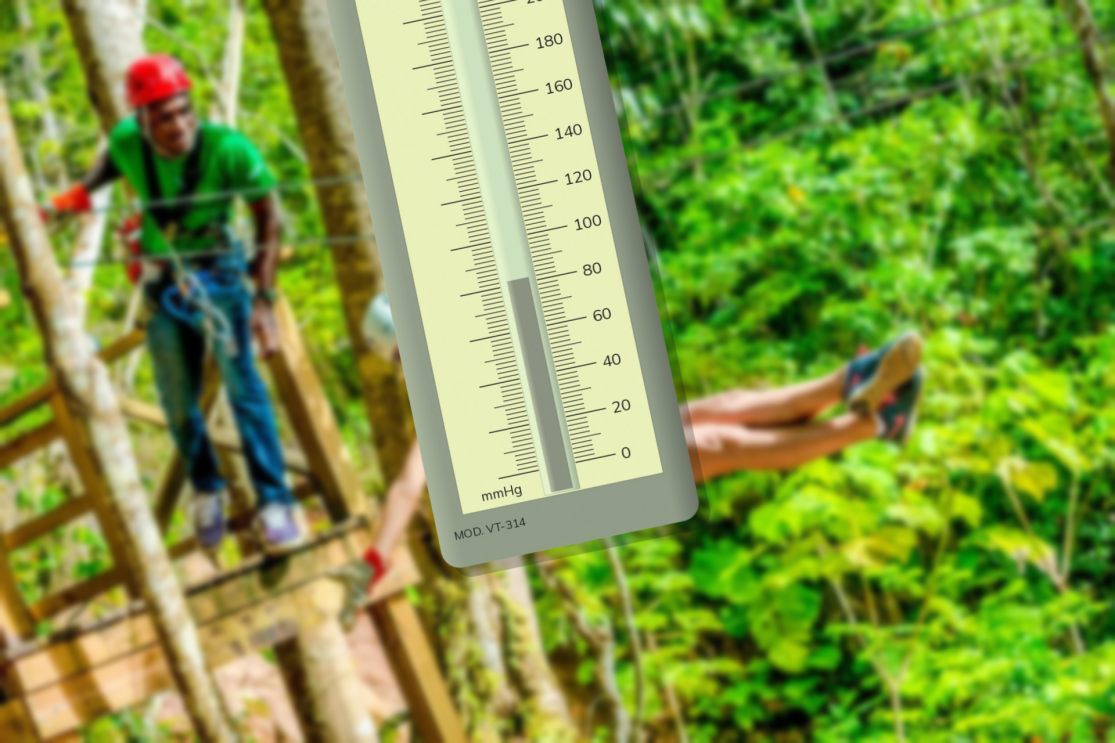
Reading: value=82 unit=mmHg
